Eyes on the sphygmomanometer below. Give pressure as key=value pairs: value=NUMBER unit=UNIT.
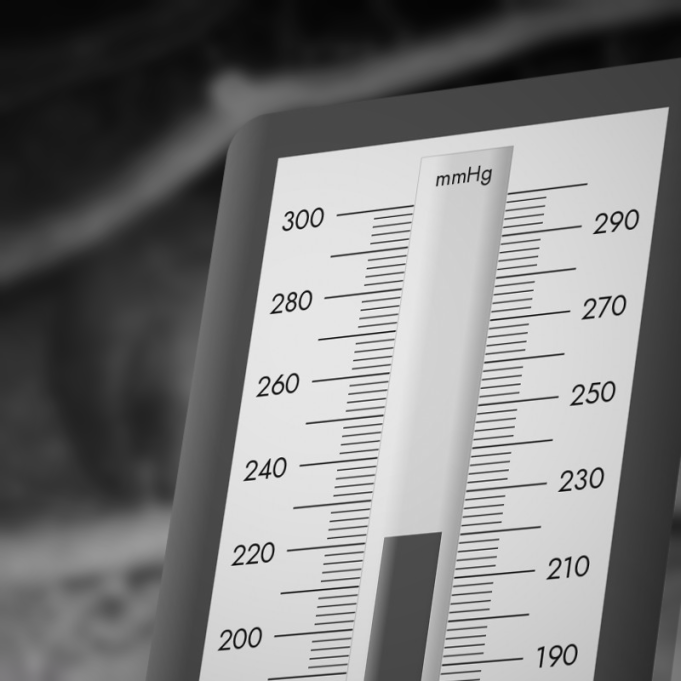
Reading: value=221 unit=mmHg
